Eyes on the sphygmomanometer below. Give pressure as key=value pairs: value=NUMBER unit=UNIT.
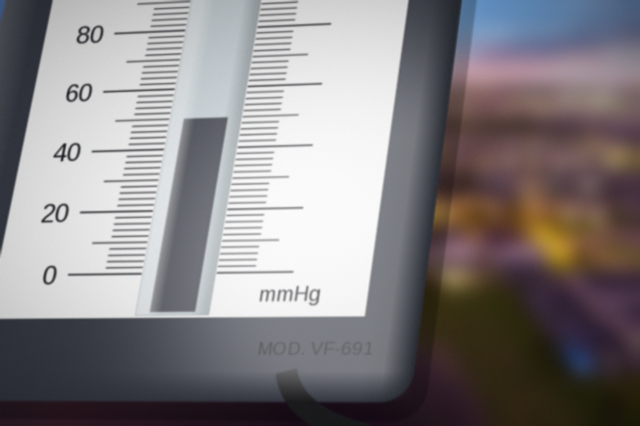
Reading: value=50 unit=mmHg
